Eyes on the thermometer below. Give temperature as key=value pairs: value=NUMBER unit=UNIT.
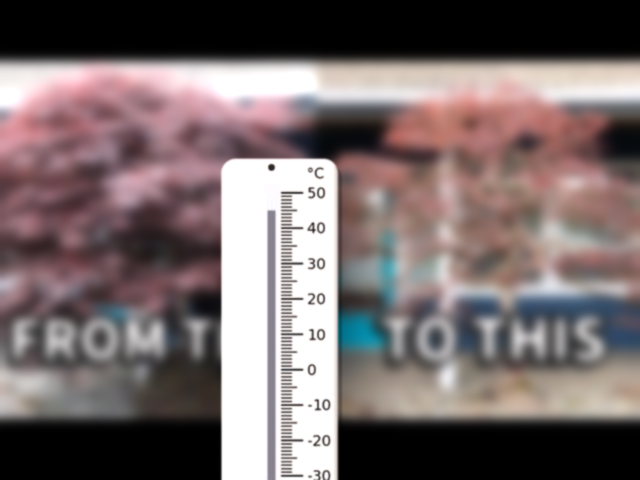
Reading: value=45 unit=°C
